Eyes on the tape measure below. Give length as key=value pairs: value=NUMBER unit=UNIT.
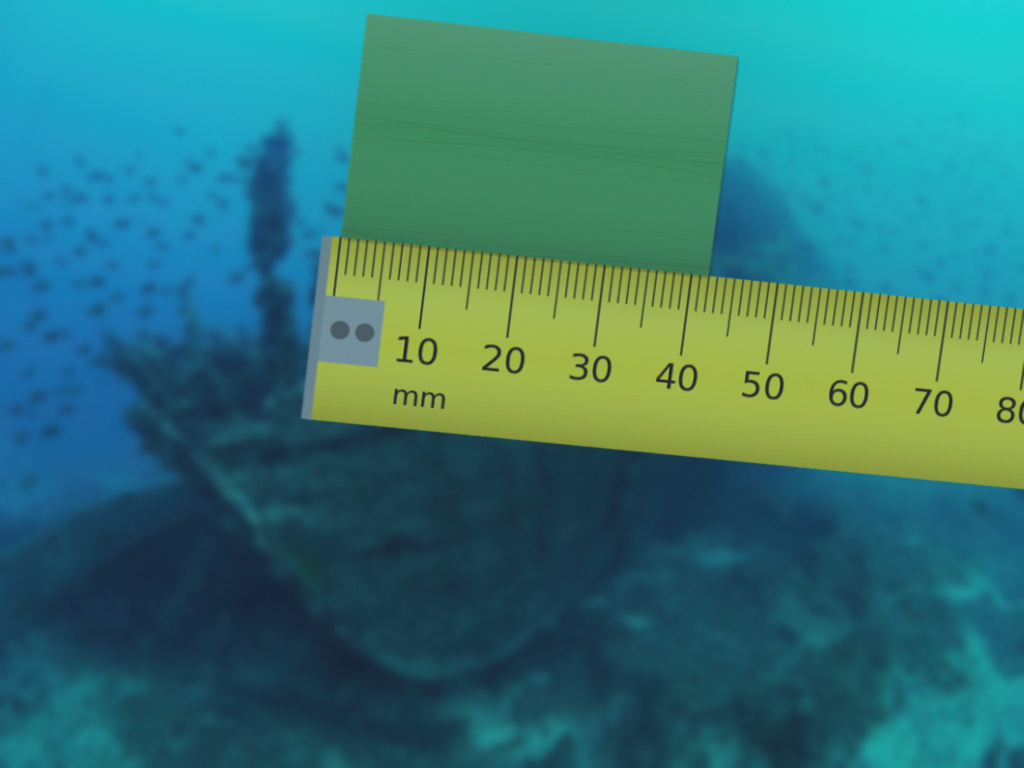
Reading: value=42 unit=mm
